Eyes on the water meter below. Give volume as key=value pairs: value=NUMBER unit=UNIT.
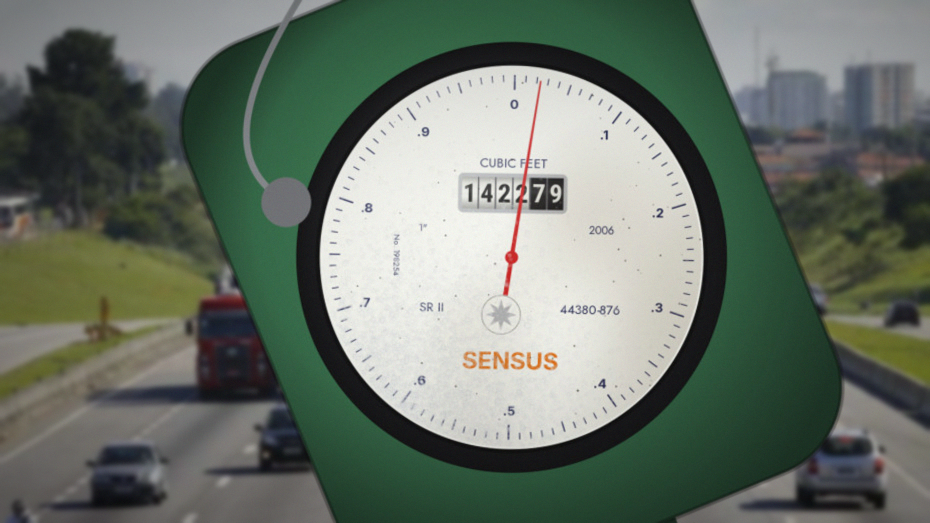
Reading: value=142279.02 unit=ft³
